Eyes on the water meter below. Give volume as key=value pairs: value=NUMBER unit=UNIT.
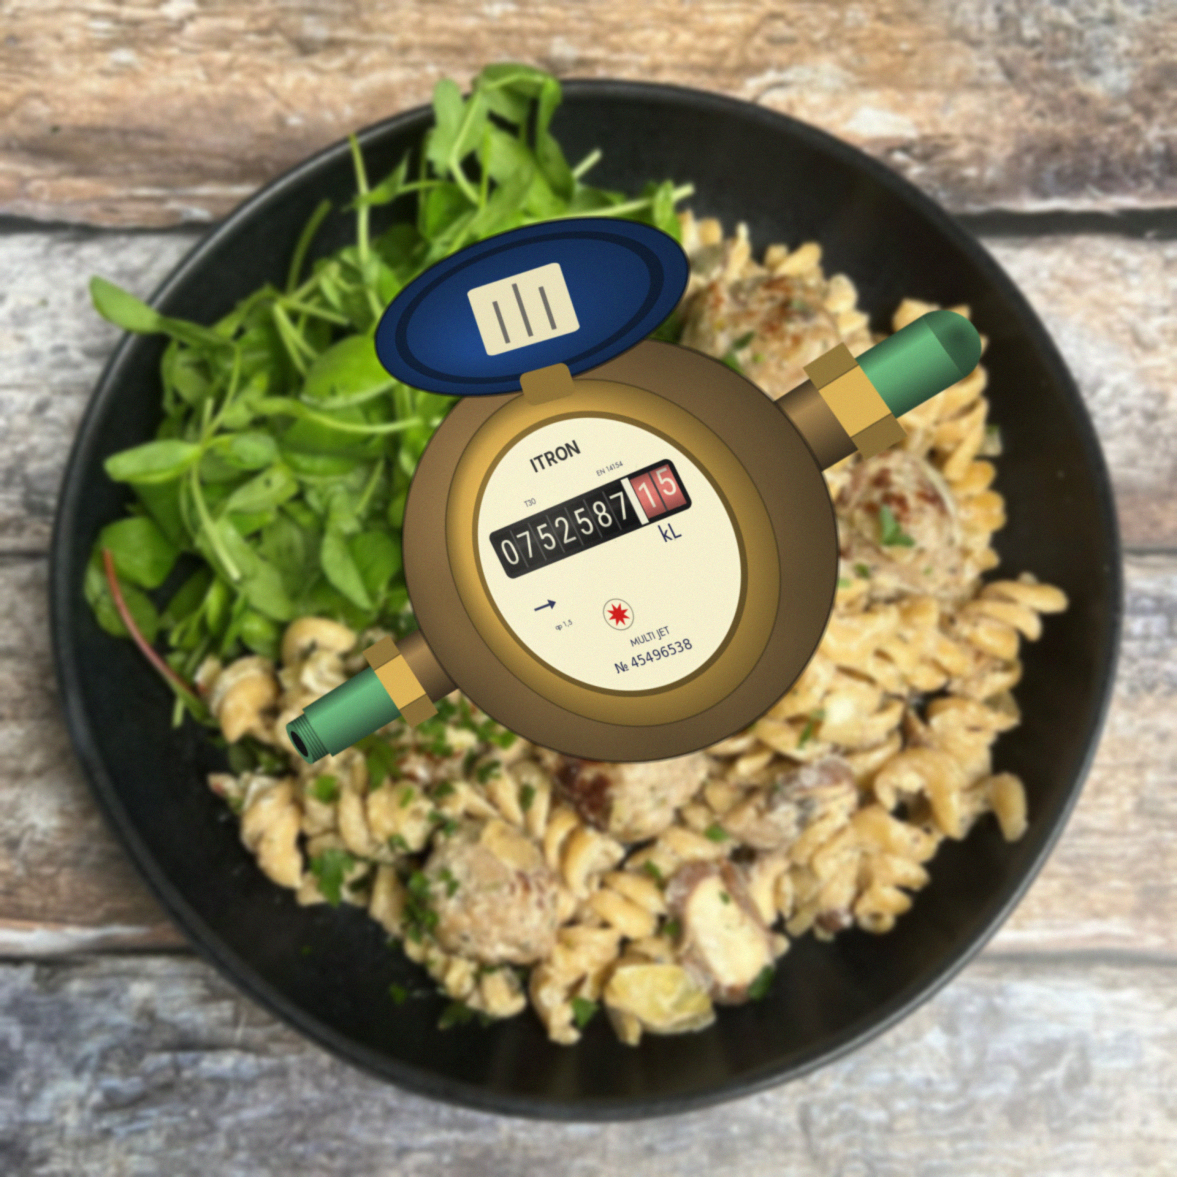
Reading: value=752587.15 unit=kL
